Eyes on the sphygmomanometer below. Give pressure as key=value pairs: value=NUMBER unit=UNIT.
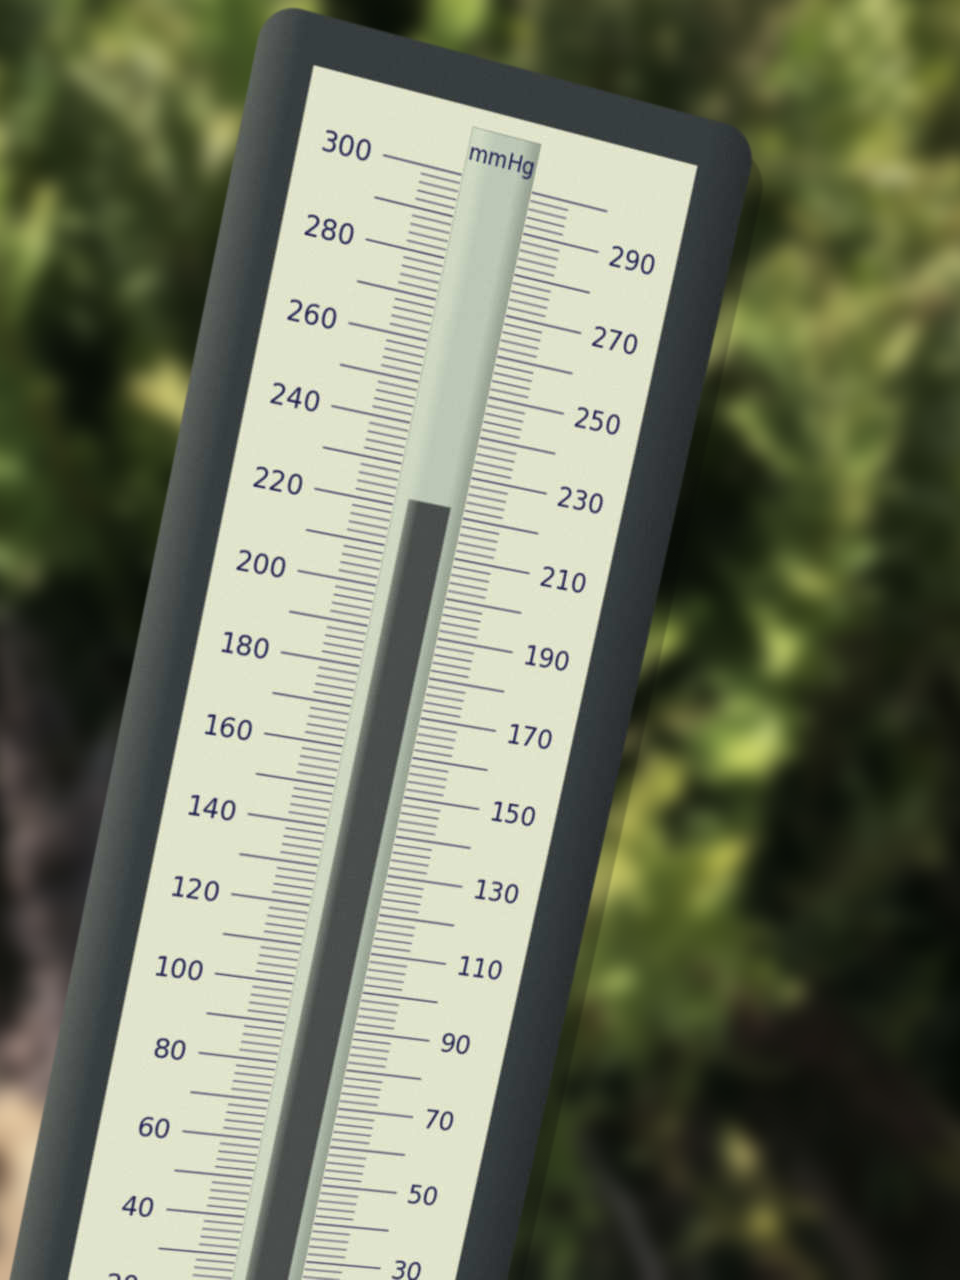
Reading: value=222 unit=mmHg
